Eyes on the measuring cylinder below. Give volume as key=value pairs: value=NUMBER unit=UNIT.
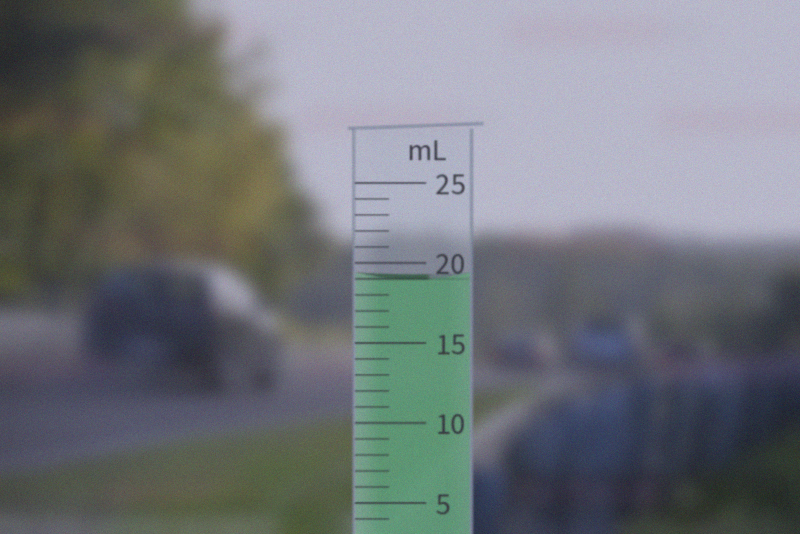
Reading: value=19 unit=mL
